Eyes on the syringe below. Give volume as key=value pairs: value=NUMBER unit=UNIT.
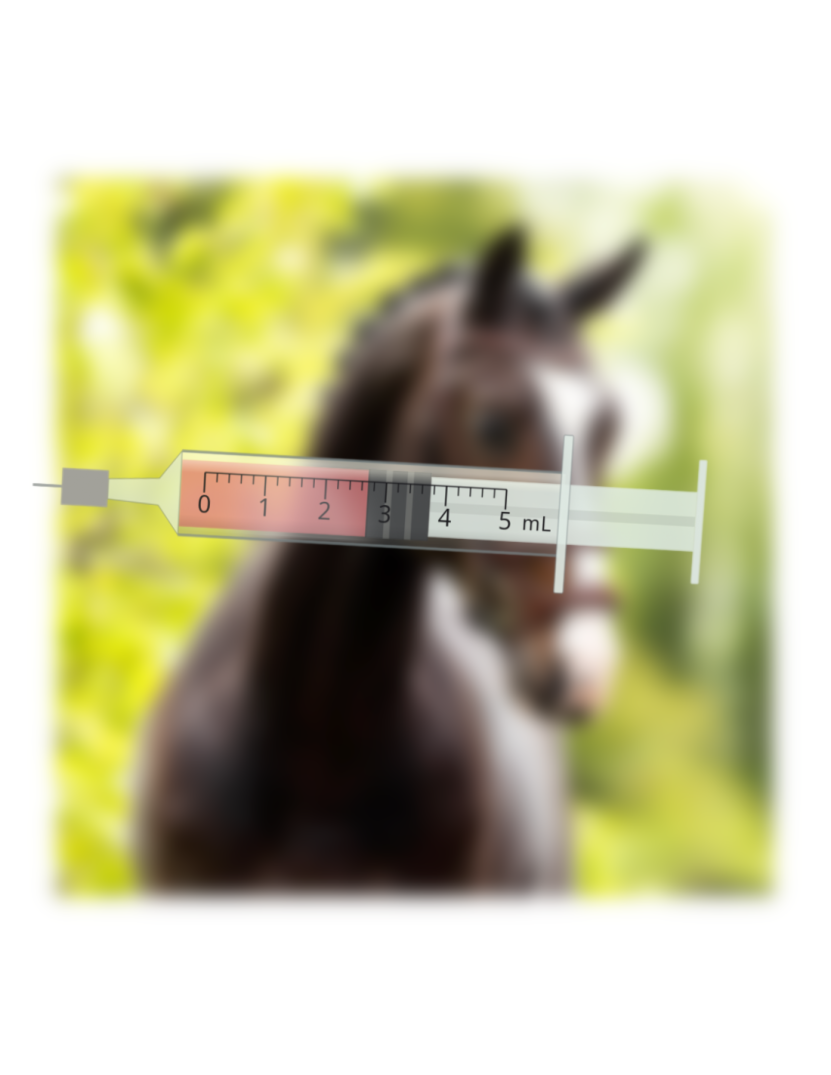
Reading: value=2.7 unit=mL
